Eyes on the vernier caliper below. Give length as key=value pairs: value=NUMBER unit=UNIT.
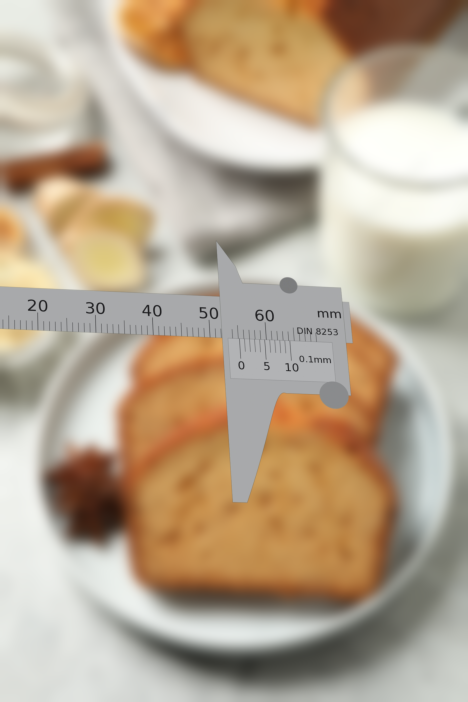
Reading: value=55.2 unit=mm
